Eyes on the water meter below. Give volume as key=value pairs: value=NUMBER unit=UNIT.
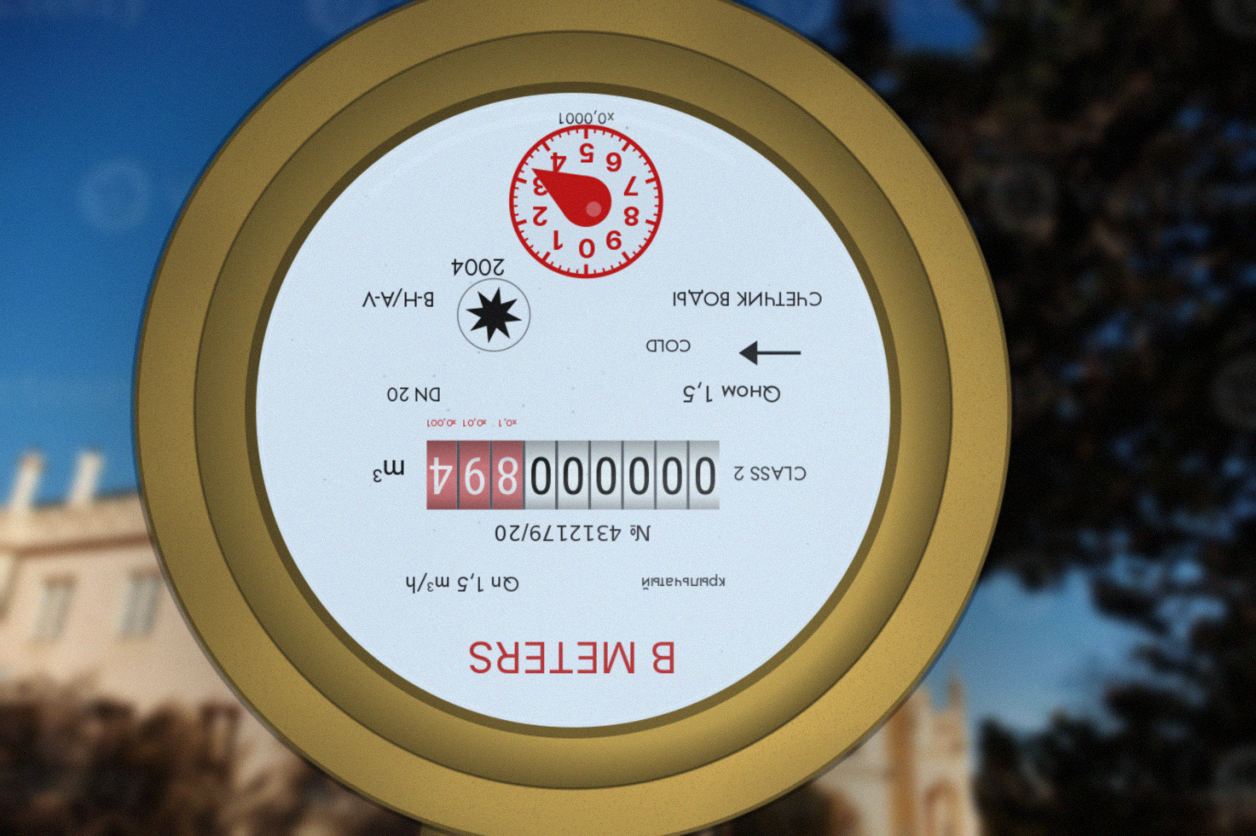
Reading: value=0.8943 unit=m³
